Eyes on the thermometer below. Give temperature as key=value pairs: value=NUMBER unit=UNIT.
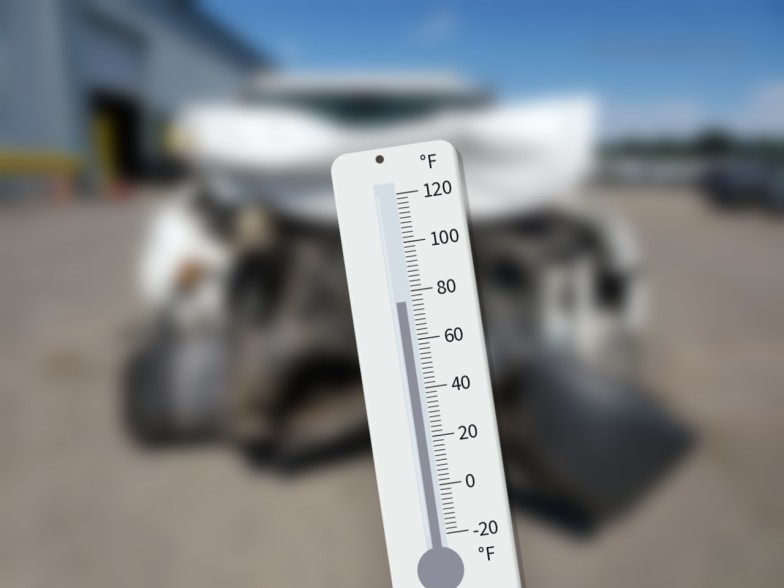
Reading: value=76 unit=°F
